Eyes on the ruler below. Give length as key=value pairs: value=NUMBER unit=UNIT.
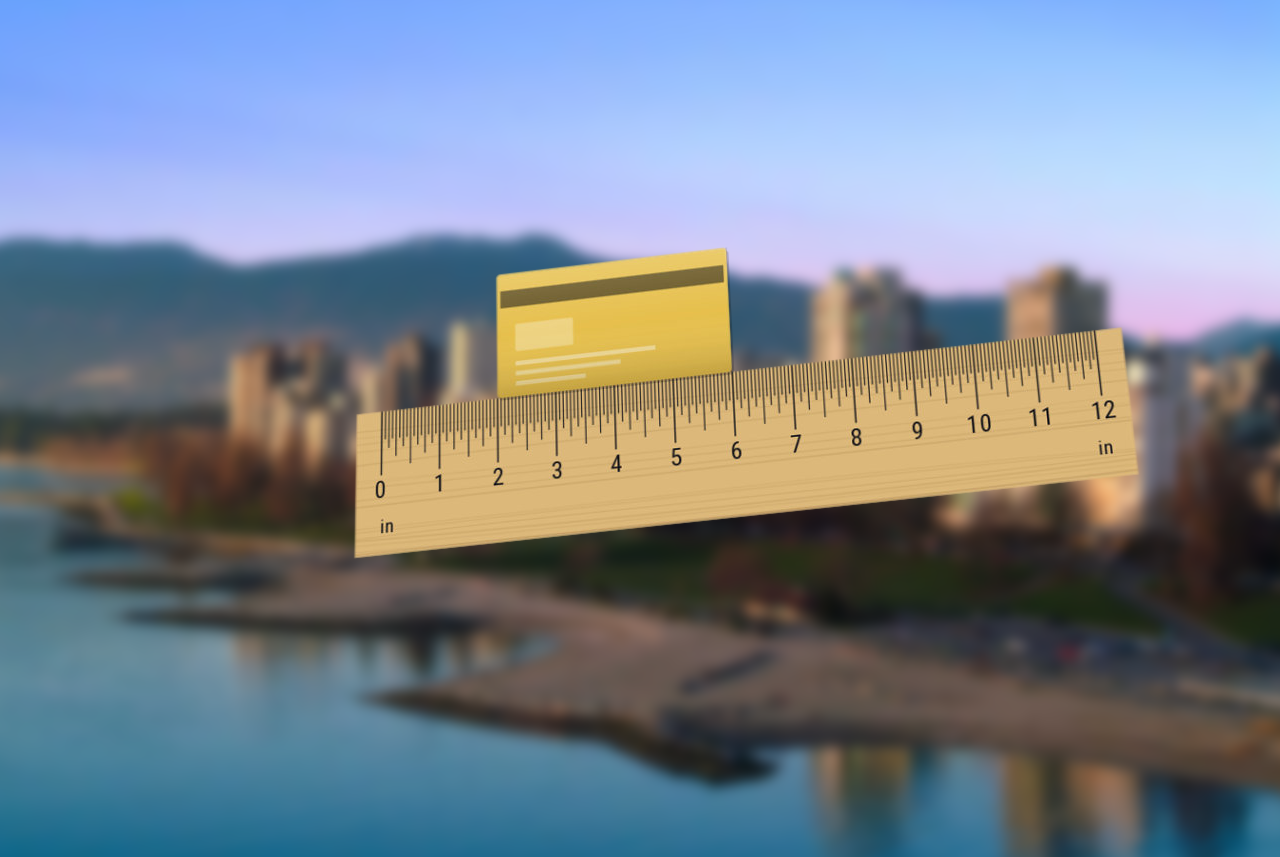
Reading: value=4 unit=in
